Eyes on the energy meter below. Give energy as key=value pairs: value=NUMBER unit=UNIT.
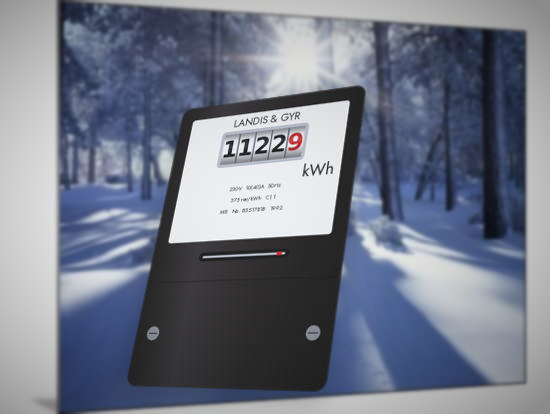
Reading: value=1122.9 unit=kWh
